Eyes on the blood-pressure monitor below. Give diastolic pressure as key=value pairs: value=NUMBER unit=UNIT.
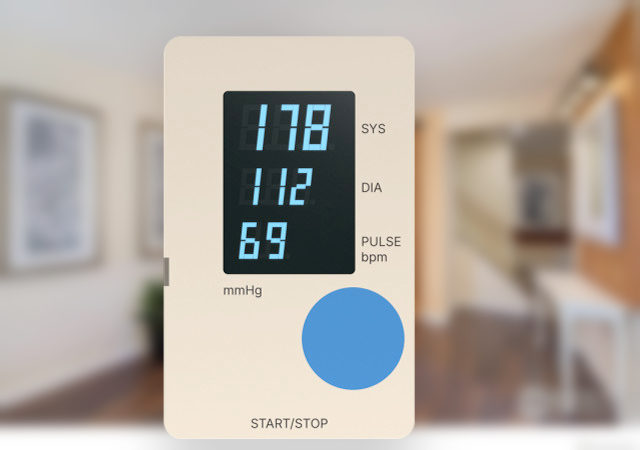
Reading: value=112 unit=mmHg
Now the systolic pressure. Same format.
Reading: value=178 unit=mmHg
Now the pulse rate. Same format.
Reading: value=69 unit=bpm
